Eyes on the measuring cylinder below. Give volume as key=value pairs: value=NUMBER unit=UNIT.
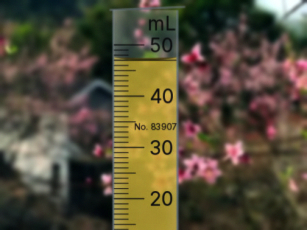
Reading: value=47 unit=mL
